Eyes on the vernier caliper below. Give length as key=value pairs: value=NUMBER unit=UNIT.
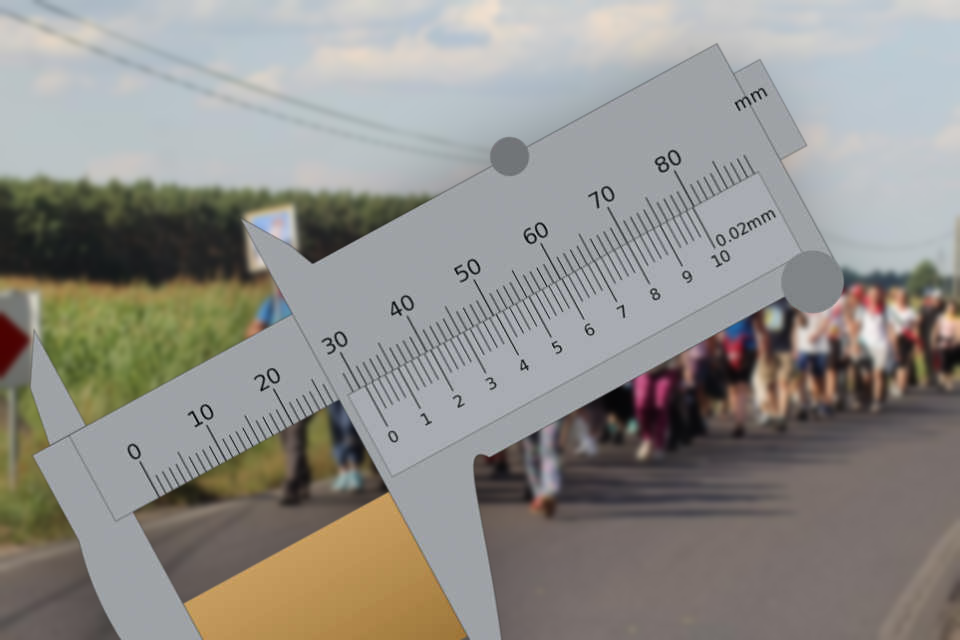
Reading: value=30.8 unit=mm
